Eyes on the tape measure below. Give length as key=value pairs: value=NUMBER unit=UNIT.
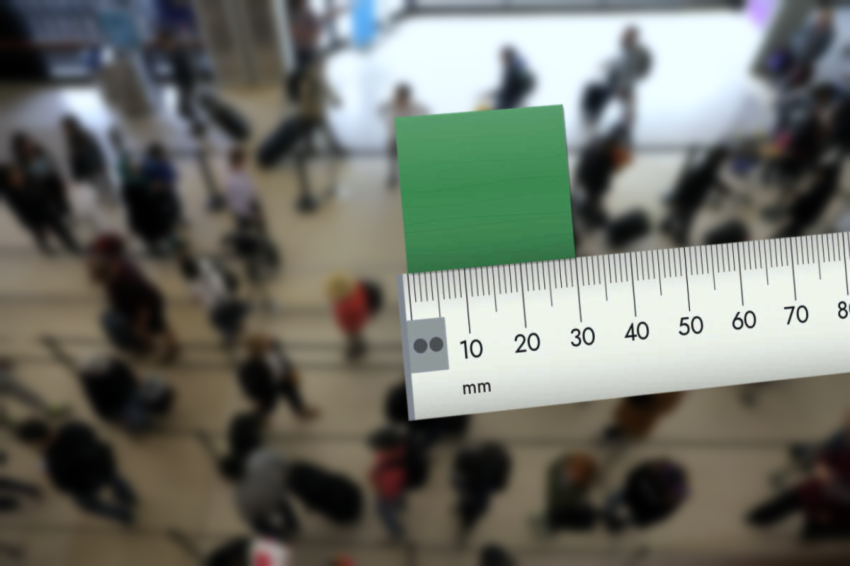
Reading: value=30 unit=mm
